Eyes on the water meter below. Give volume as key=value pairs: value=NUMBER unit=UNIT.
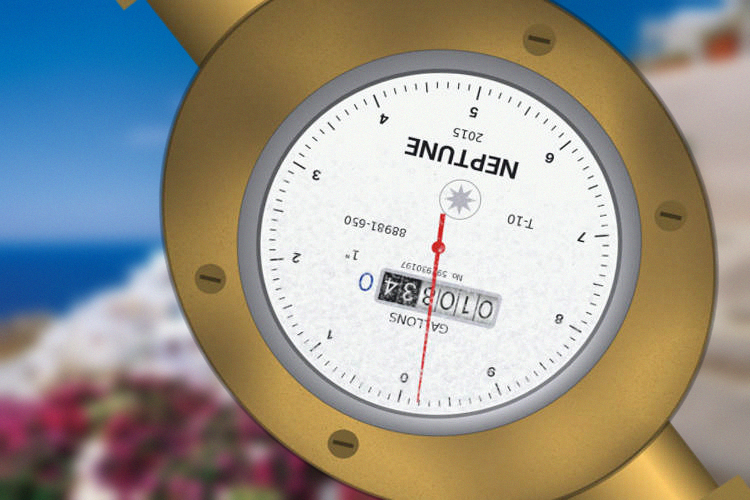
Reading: value=108339.8 unit=gal
